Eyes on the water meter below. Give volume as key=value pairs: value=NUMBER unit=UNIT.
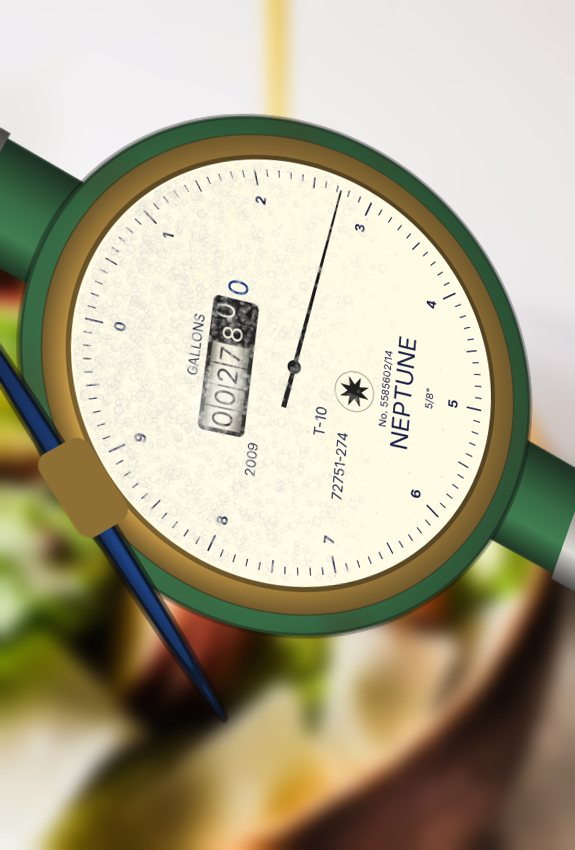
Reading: value=27802.7 unit=gal
